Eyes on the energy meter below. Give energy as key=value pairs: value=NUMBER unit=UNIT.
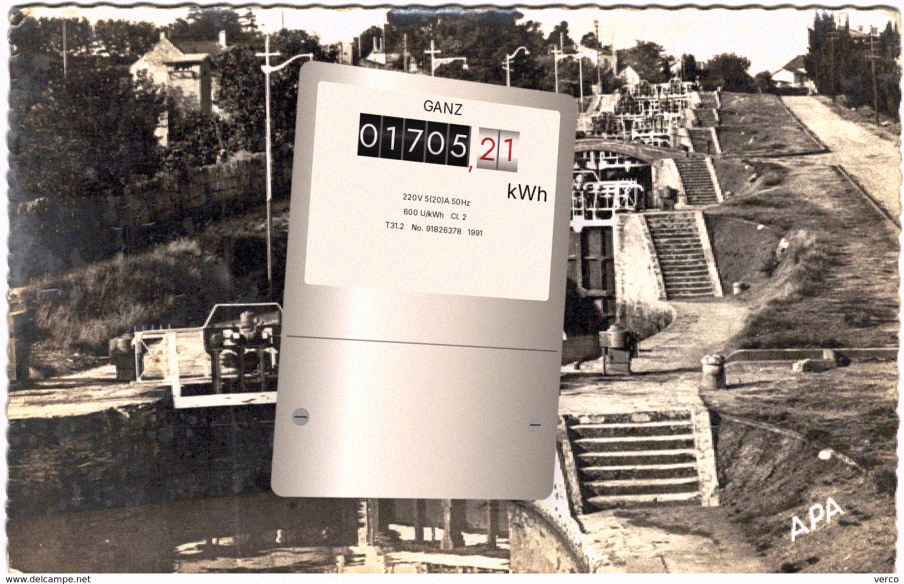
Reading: value=1705.21 unit=kWh
